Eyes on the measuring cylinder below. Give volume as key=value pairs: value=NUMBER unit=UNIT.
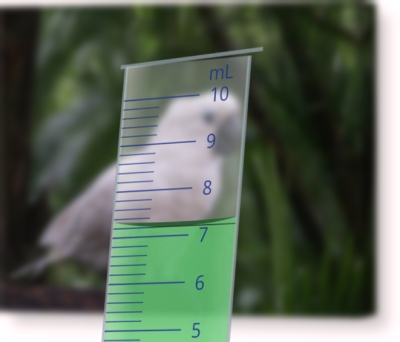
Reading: value=7.2 unit=mL
